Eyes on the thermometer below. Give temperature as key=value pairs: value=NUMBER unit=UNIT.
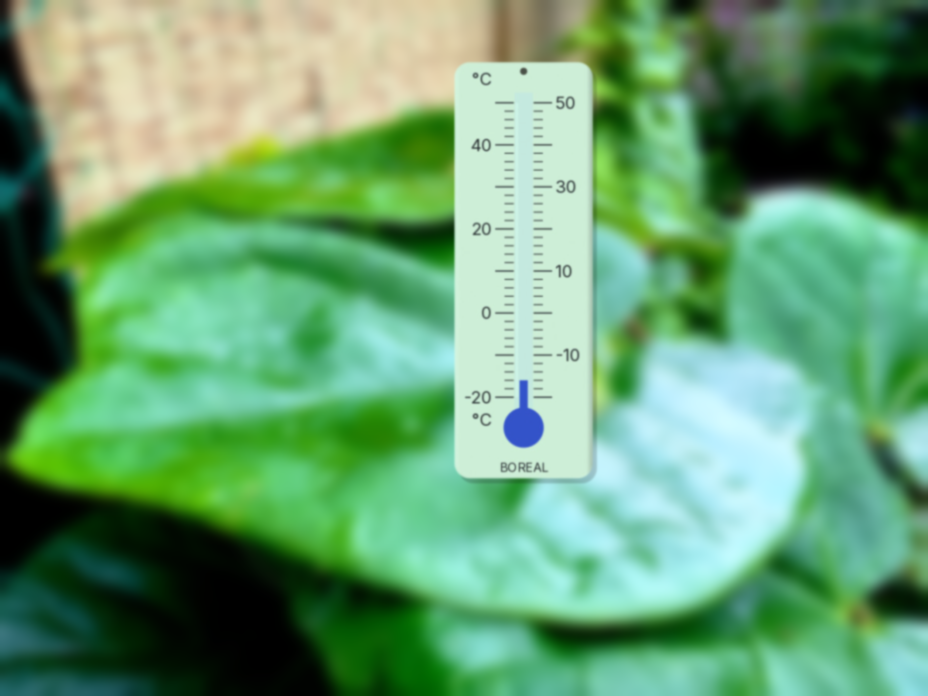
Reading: value=-16 unit=°C
